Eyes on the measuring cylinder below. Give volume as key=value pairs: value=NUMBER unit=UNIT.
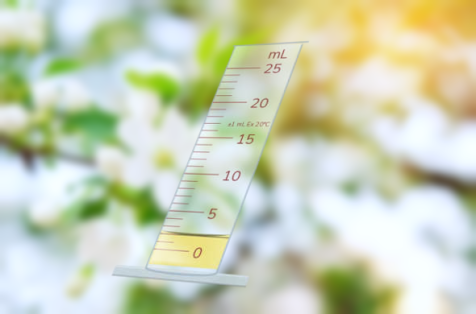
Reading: value=2 unit=mL
